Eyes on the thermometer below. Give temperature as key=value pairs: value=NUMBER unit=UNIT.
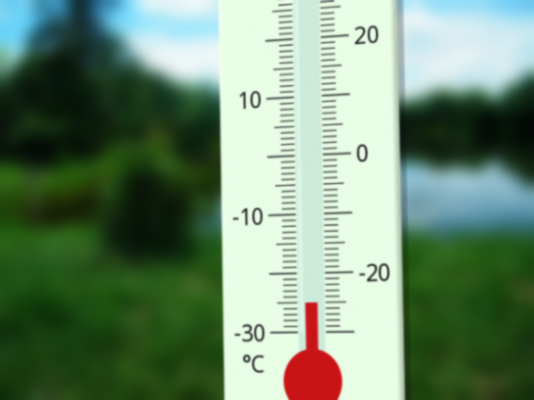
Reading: value=-25 unit=°C
